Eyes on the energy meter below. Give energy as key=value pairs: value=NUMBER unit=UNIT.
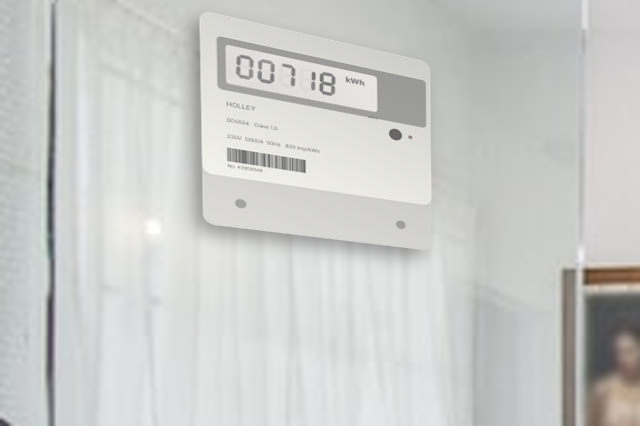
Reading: value=718 unit=kWh
